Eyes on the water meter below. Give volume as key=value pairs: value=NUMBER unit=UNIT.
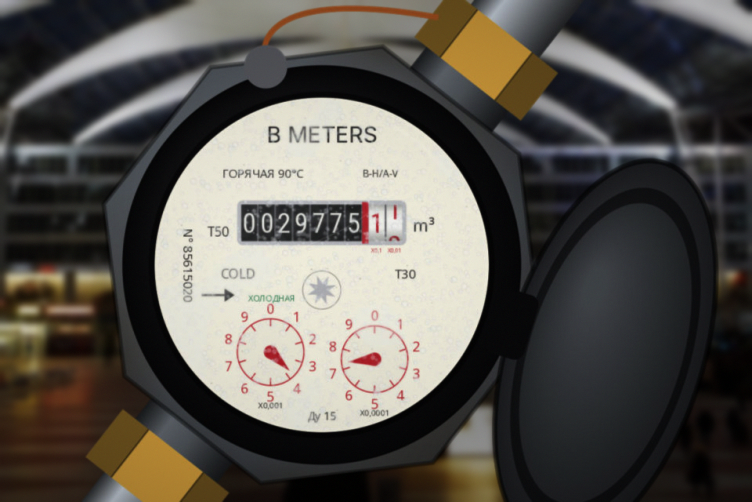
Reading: value=29775.1137 unit=m³
